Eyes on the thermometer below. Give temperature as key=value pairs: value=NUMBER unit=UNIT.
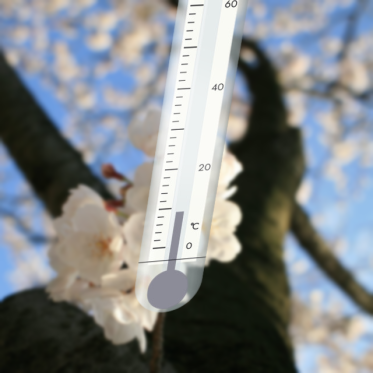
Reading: value=9 unit=°C
